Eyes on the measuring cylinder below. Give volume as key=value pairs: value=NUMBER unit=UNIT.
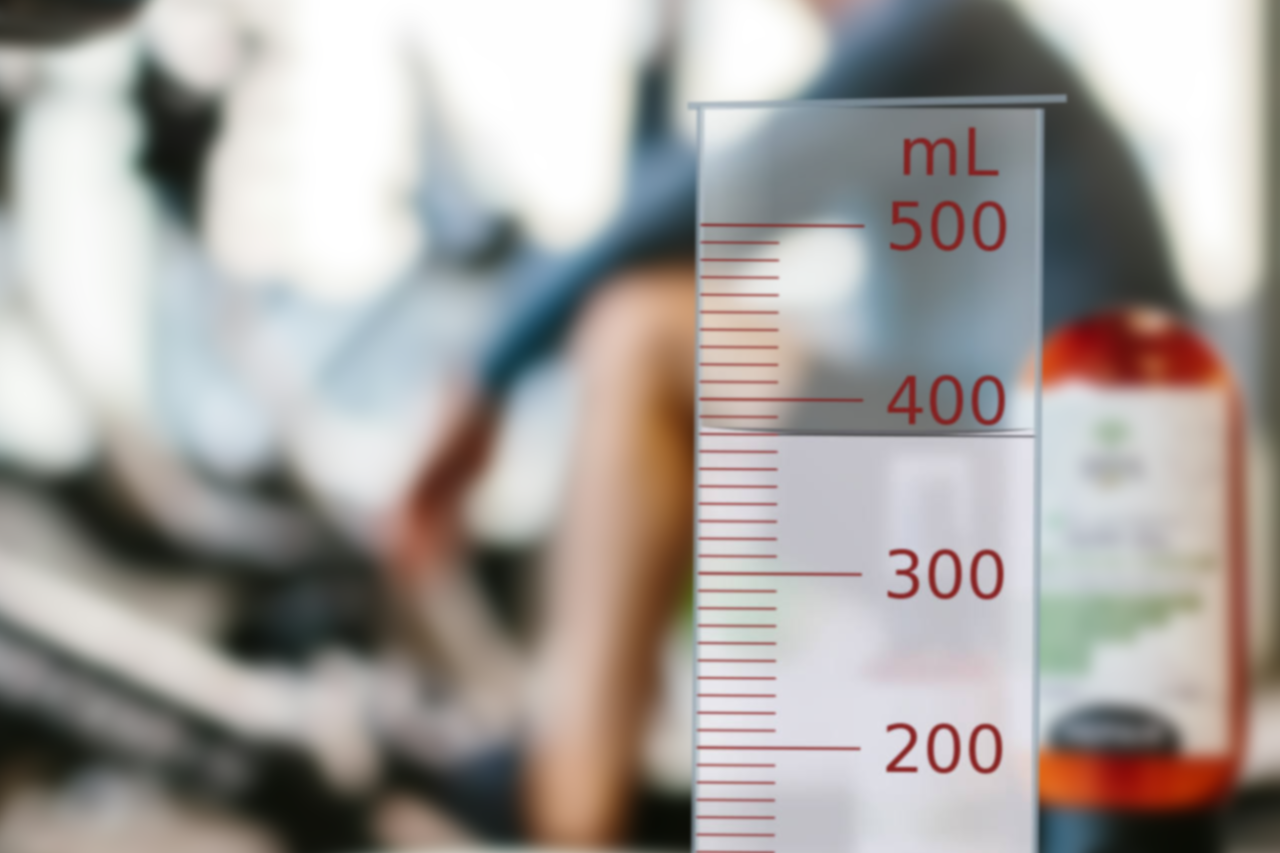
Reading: value=380 unit=mL
